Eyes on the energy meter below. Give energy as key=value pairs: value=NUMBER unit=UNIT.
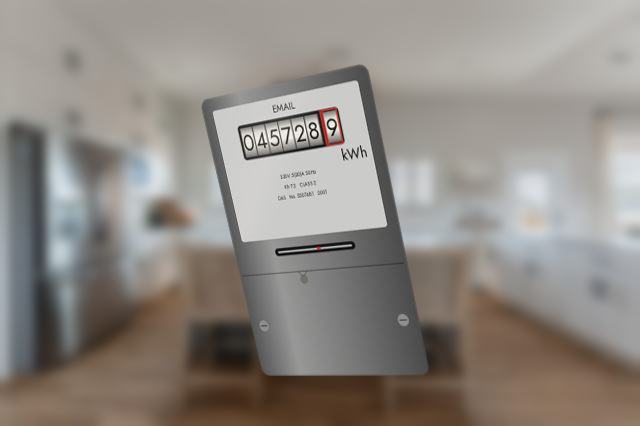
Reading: value=45728.9 unit=kWh
